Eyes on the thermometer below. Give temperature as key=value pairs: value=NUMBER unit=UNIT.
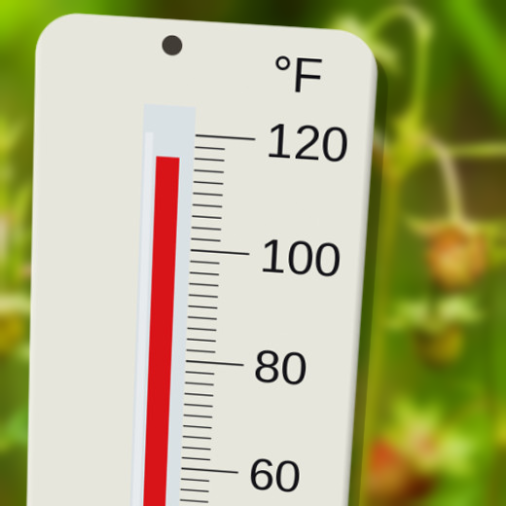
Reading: value=116 unit=°F
